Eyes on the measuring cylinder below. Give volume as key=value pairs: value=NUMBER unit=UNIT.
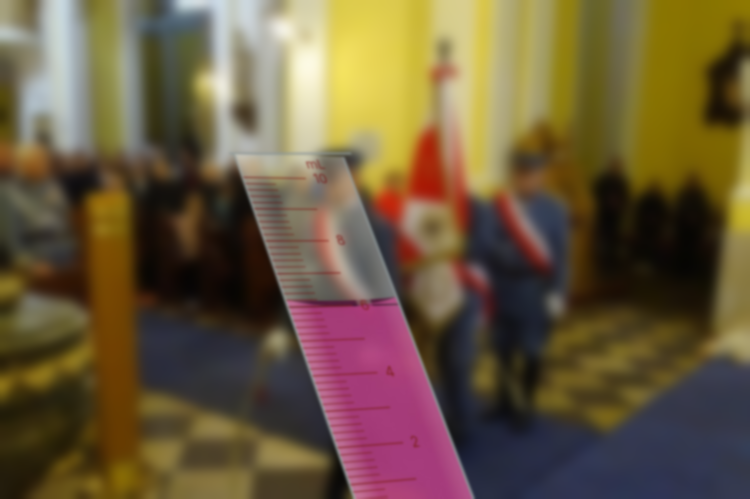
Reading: value=6 unit=mL
